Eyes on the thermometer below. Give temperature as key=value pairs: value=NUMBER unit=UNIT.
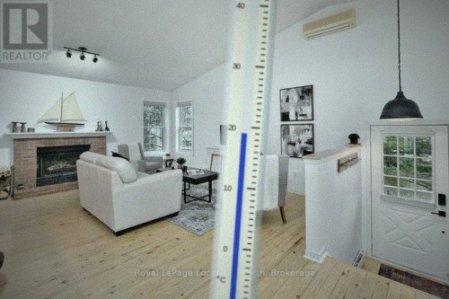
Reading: value=19 unit=°C
